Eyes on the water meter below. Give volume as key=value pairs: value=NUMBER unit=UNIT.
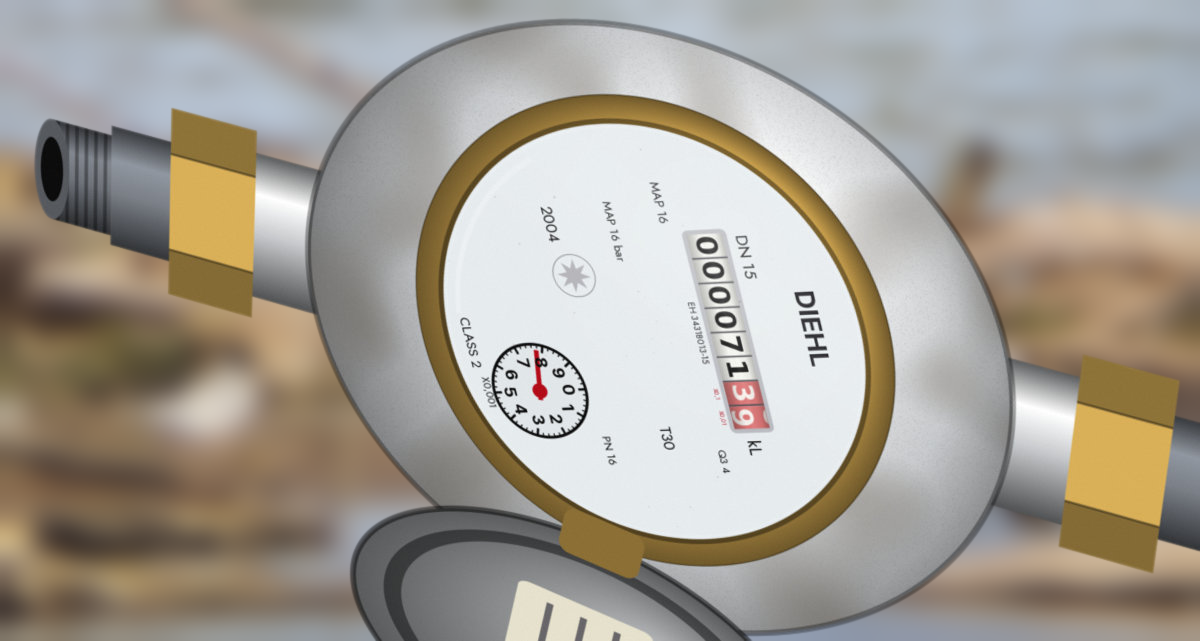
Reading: value=71.387 unit=kL
